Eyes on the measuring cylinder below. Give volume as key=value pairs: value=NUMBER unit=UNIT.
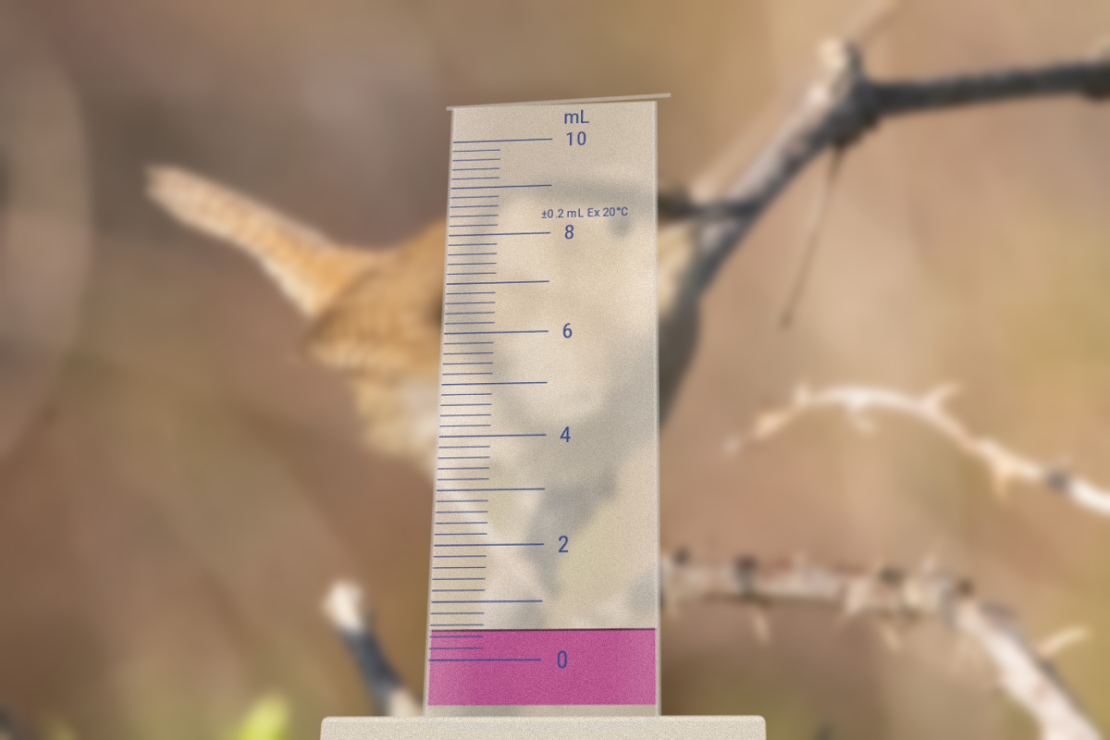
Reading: value=0.5 unit=mL
